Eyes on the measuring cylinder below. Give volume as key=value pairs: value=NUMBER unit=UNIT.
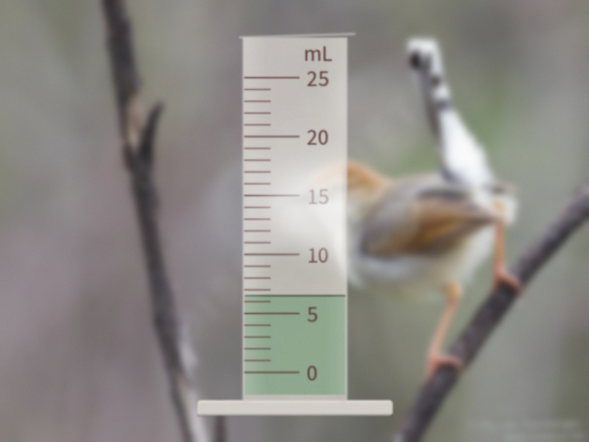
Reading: value=6.5 unit=mL
